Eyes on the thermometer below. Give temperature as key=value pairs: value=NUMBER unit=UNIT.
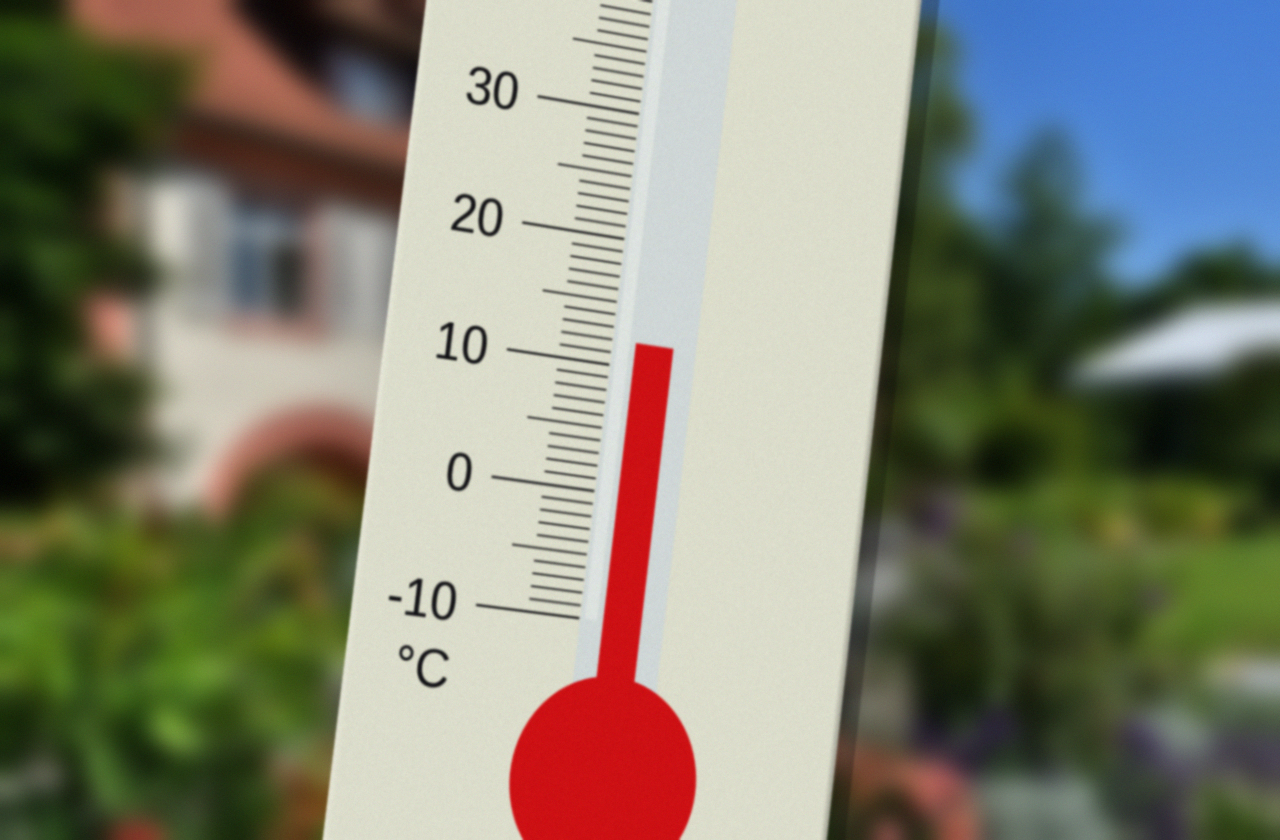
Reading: value=12 unit=°C
